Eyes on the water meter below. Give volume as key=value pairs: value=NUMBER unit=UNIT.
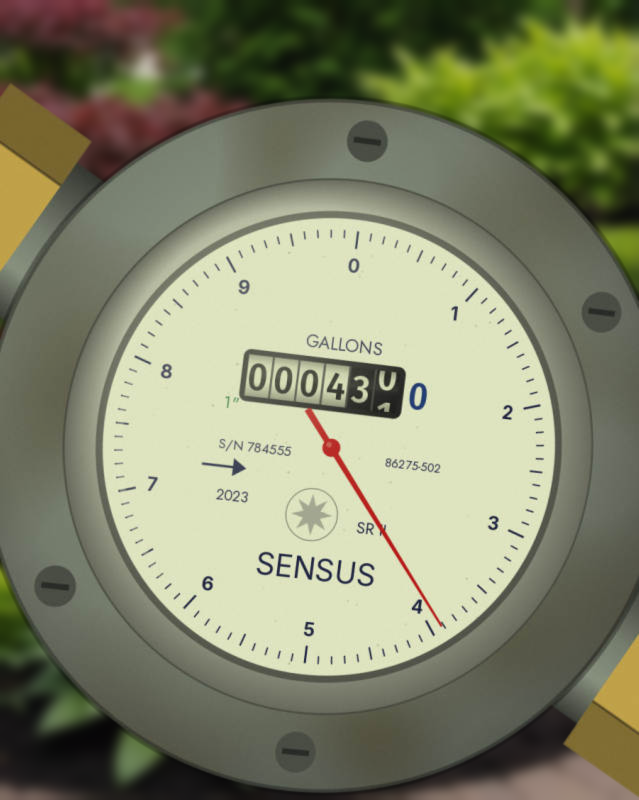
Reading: value=4303.9 unit=gal
